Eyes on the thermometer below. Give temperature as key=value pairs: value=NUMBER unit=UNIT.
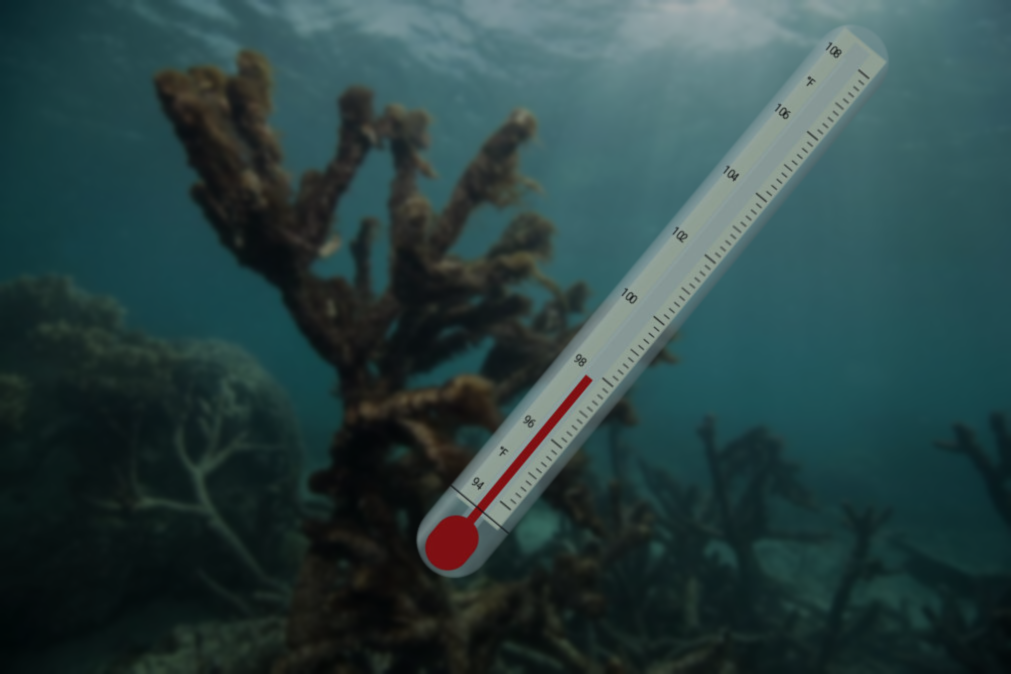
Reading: value=97.8 unit=°F
